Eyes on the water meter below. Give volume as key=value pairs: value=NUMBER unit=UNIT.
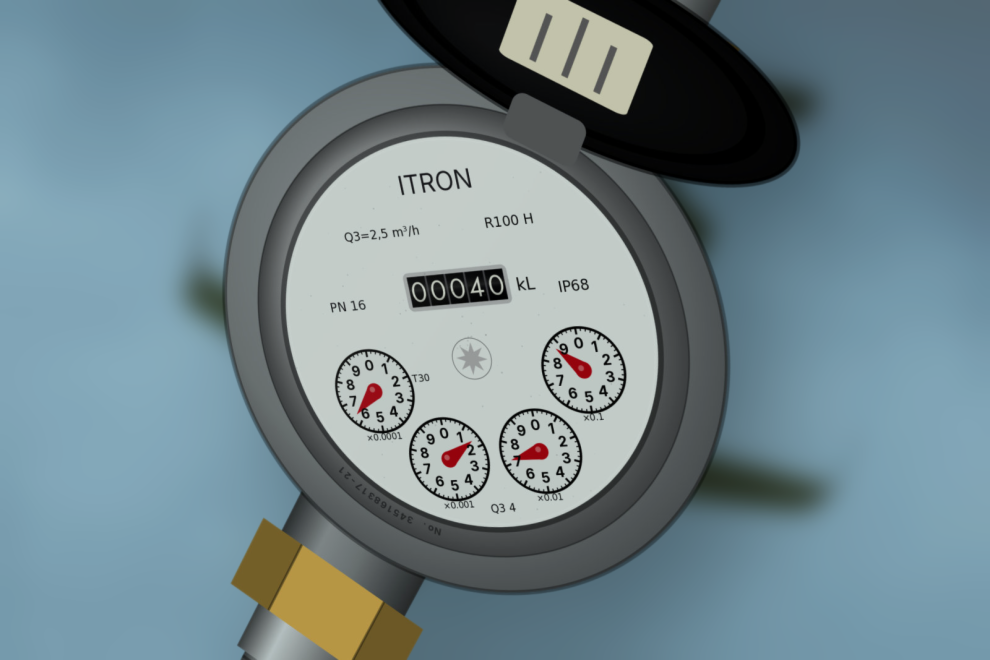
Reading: value=40.8716 unit=kL
